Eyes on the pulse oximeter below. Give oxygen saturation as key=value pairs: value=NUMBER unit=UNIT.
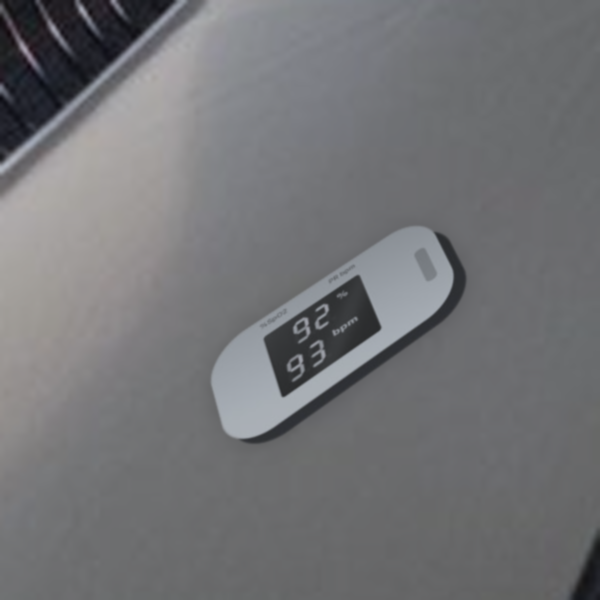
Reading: value=92 unit=%
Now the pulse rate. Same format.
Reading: value=93 unit=bpm
